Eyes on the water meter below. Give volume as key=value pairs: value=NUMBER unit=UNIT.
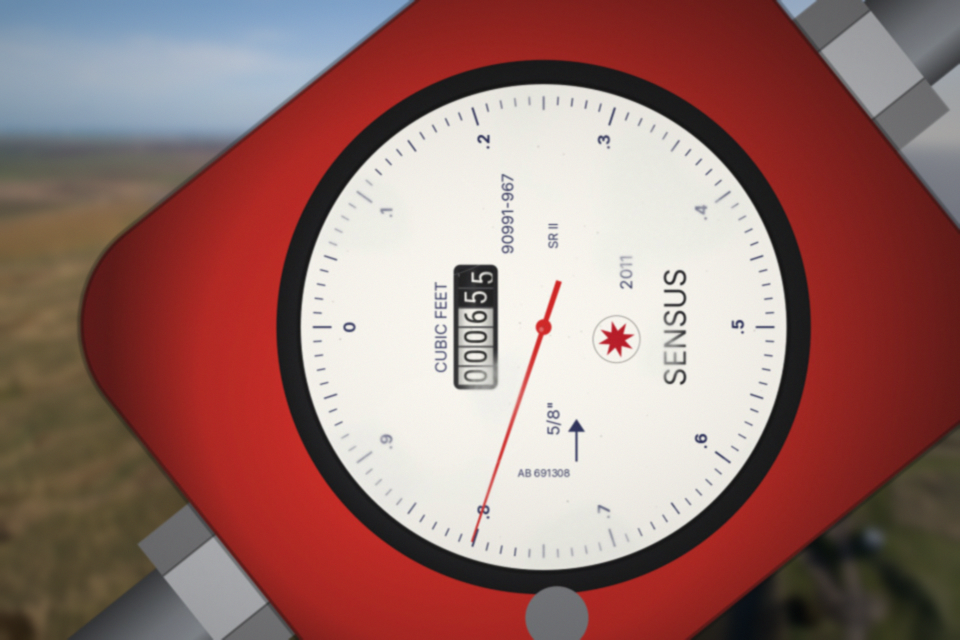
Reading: value=654.80 unit=ft³
